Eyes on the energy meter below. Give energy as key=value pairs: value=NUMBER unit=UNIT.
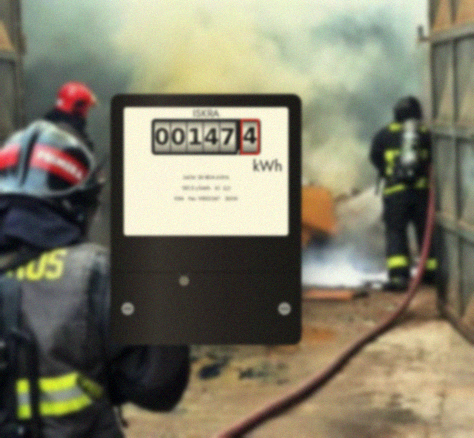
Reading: value=147.4 unit=kWh
